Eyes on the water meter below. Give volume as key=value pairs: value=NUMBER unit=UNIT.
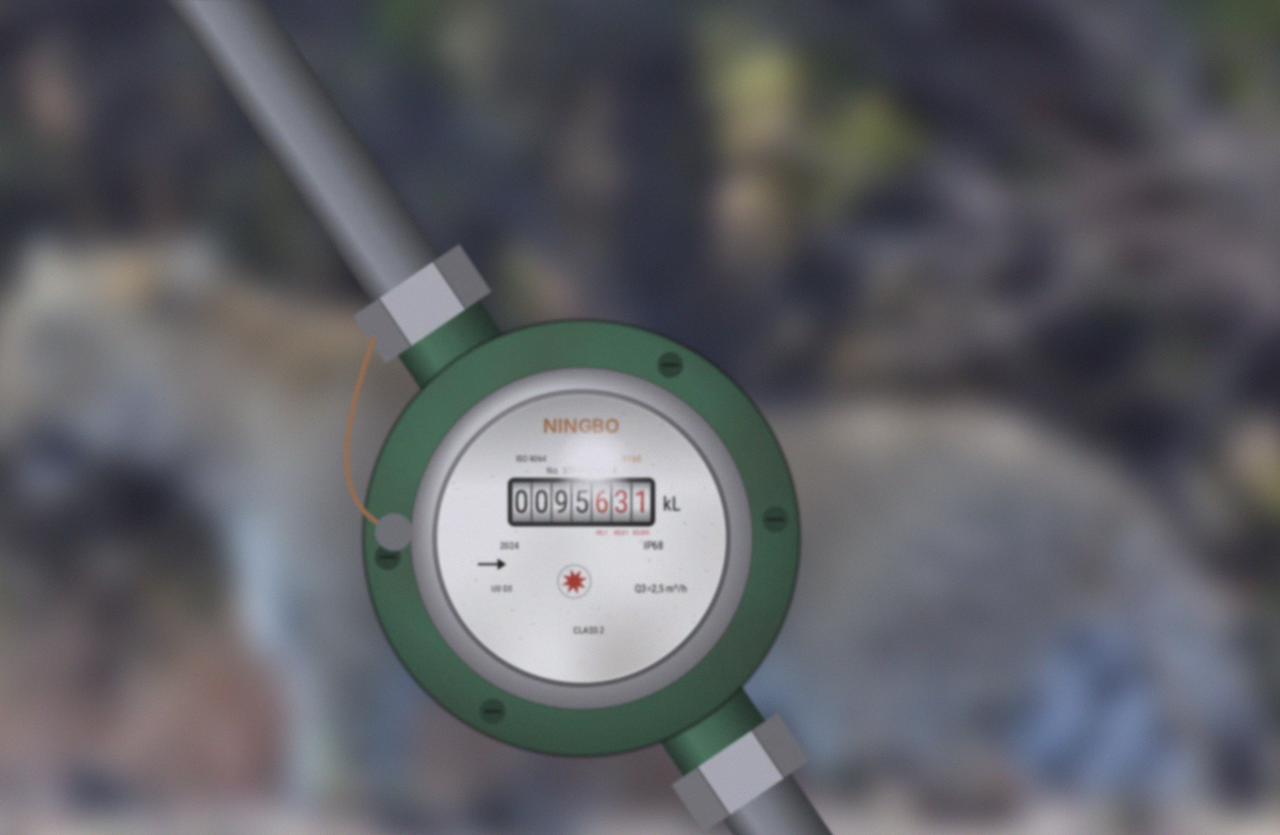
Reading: value=95.631 unit=kL
